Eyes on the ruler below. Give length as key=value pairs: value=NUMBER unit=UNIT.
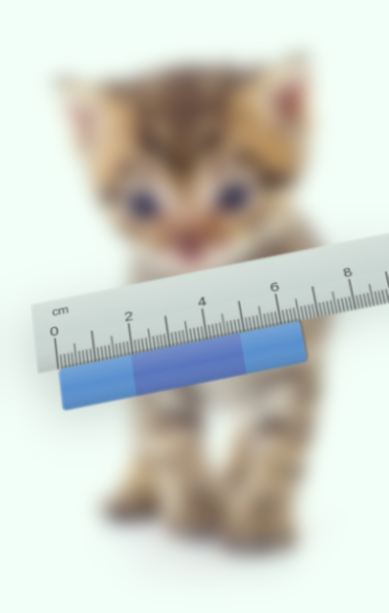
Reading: value=6.5 unit=cm
